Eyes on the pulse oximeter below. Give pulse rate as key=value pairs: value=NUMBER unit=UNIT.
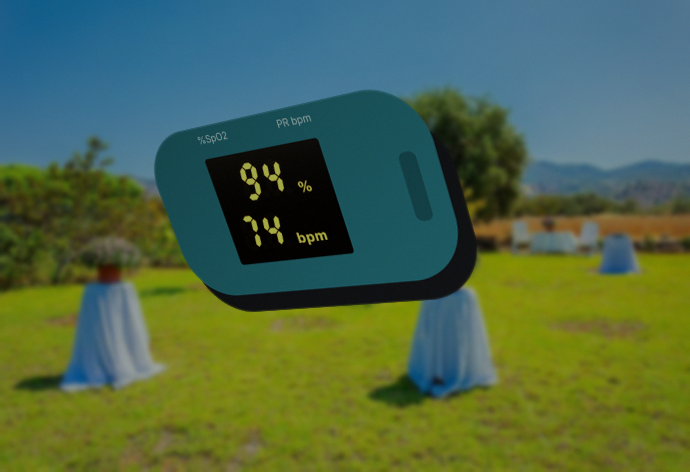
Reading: value=74 unit=bpm
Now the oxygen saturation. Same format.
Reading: value=94 unit=%
